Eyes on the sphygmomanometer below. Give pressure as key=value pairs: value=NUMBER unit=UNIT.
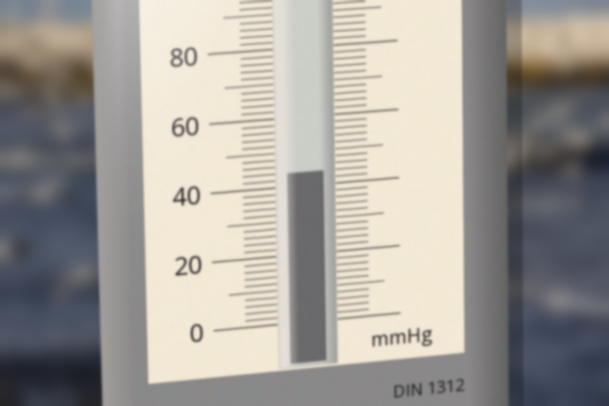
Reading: value=44 unit=mmHg
